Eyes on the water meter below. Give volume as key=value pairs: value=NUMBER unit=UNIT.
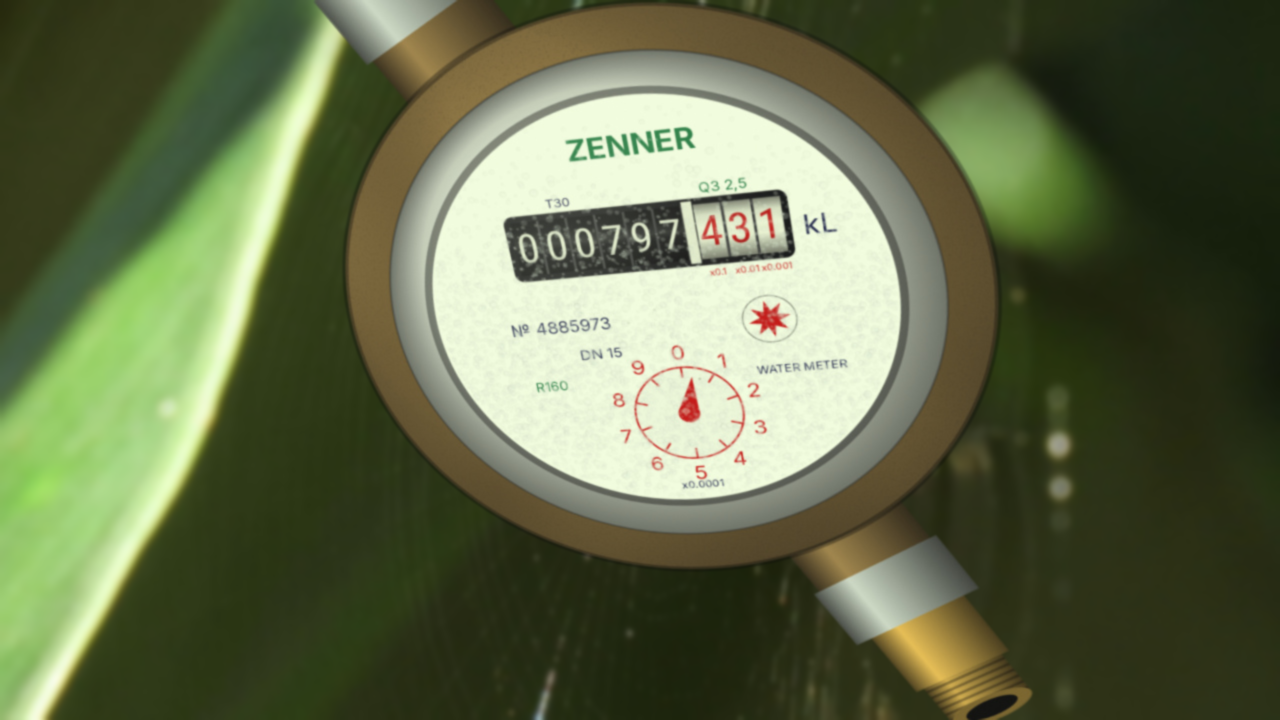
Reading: value=797.4310 unit=kL
